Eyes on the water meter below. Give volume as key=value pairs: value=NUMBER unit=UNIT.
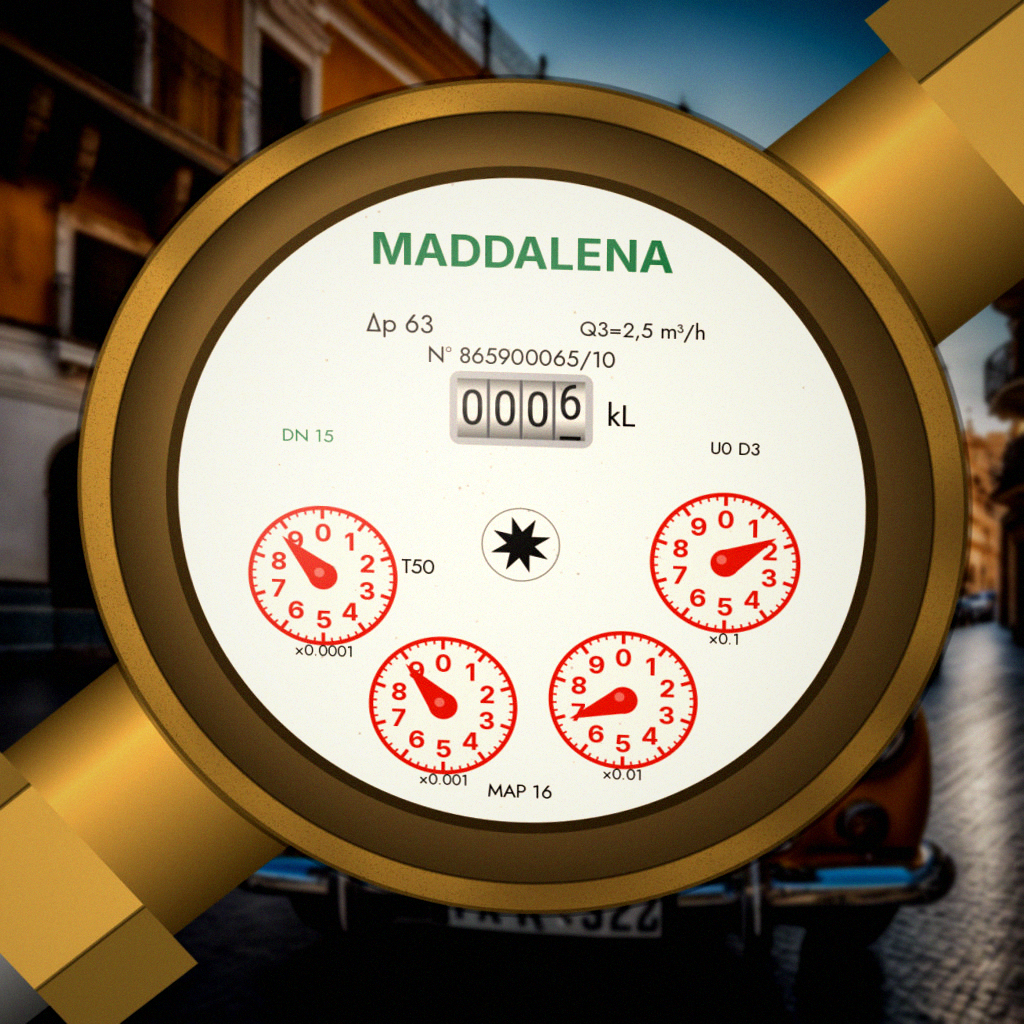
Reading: value=6.1688 unit=kL
